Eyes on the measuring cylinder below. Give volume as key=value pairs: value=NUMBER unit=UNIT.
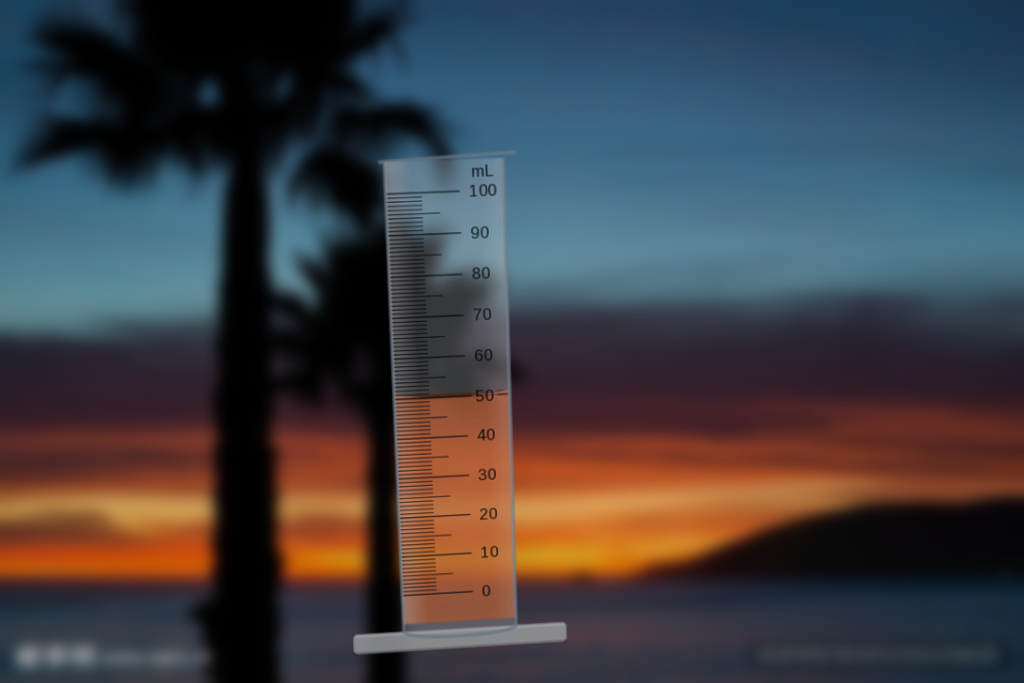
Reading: value=50 unit=mL
